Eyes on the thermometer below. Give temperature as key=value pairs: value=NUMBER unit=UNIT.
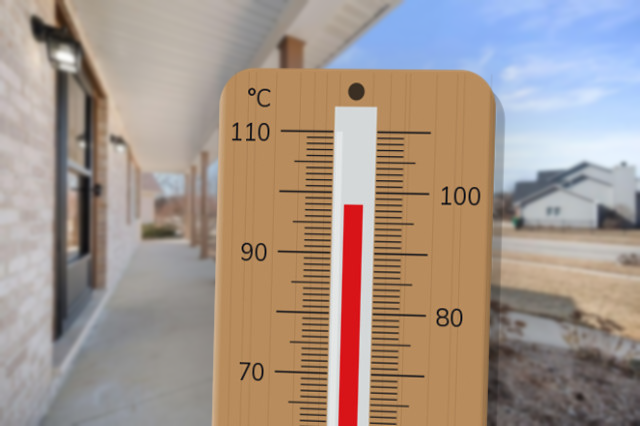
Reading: value=98 unit=°C
